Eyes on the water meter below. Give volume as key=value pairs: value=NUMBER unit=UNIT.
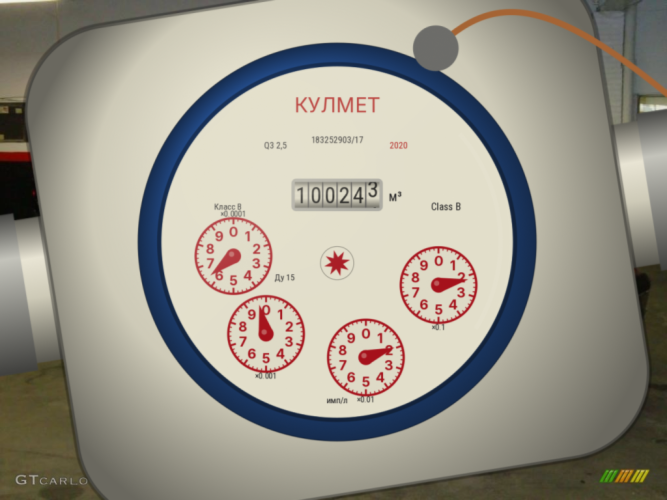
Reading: value=100243.2196 unit=m³
